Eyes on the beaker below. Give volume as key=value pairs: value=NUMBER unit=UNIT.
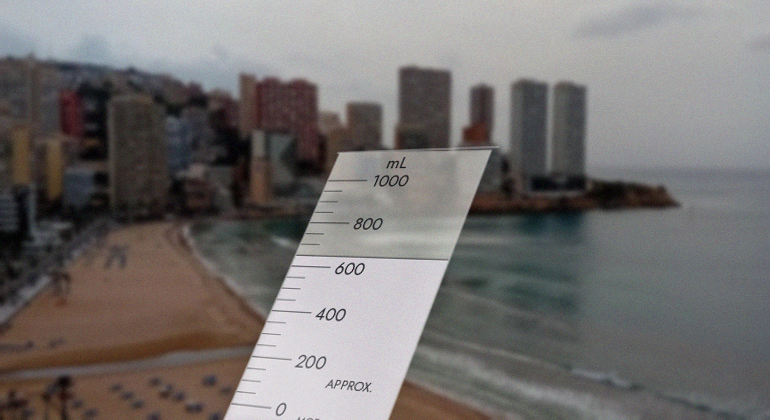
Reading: value=650 unit=mL
